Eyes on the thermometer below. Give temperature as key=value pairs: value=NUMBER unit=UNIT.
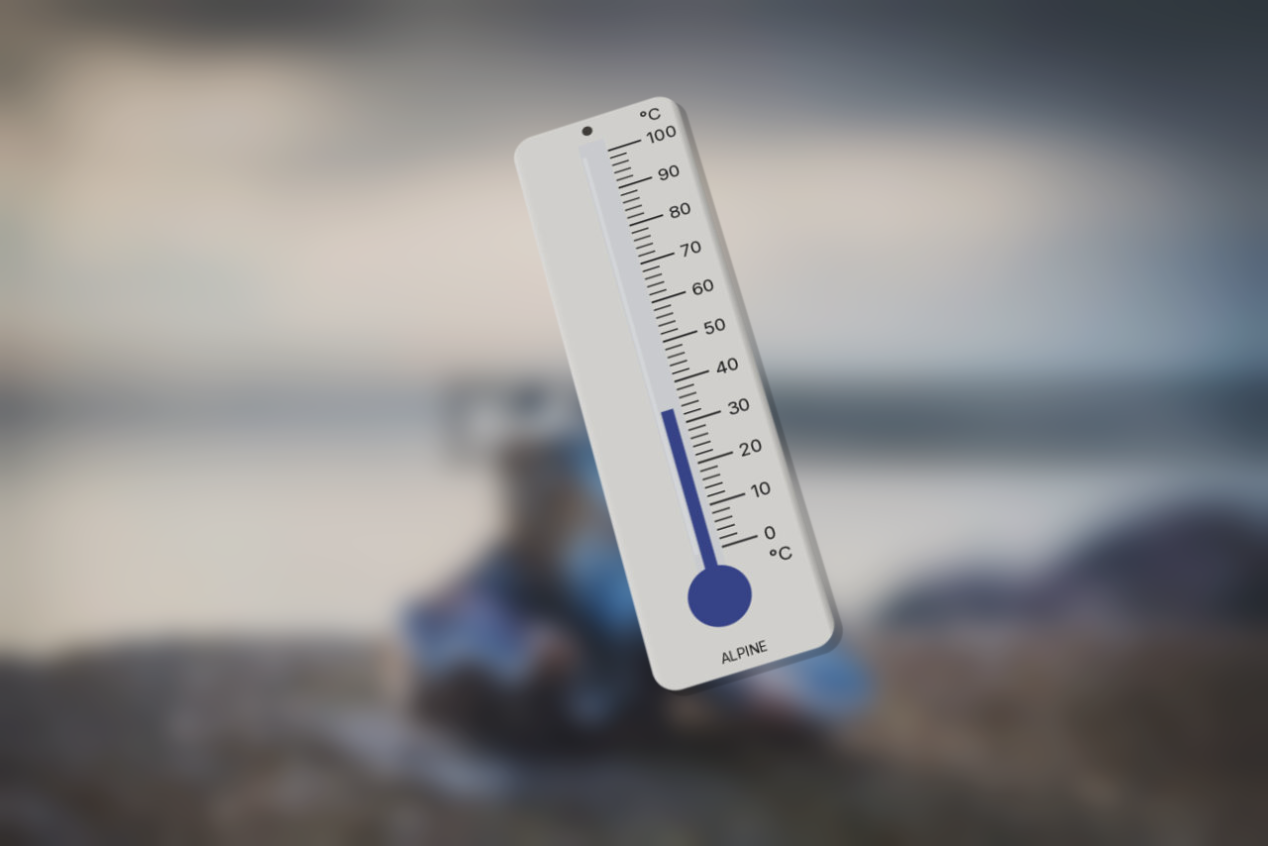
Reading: value=34 unit=°C
